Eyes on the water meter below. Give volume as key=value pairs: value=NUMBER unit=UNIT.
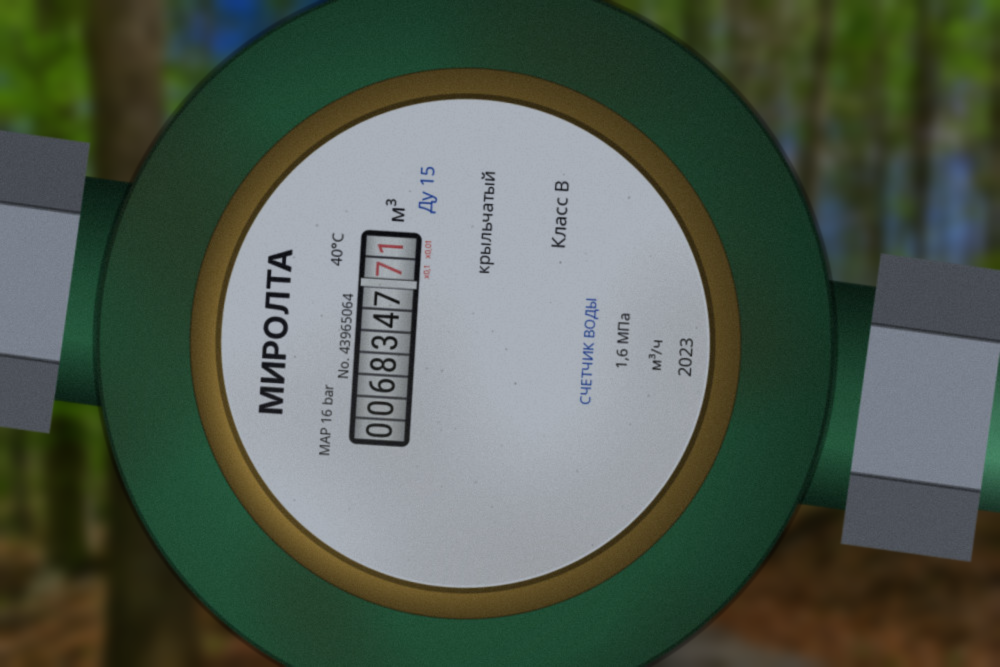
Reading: value=68347.71 unit=m³
